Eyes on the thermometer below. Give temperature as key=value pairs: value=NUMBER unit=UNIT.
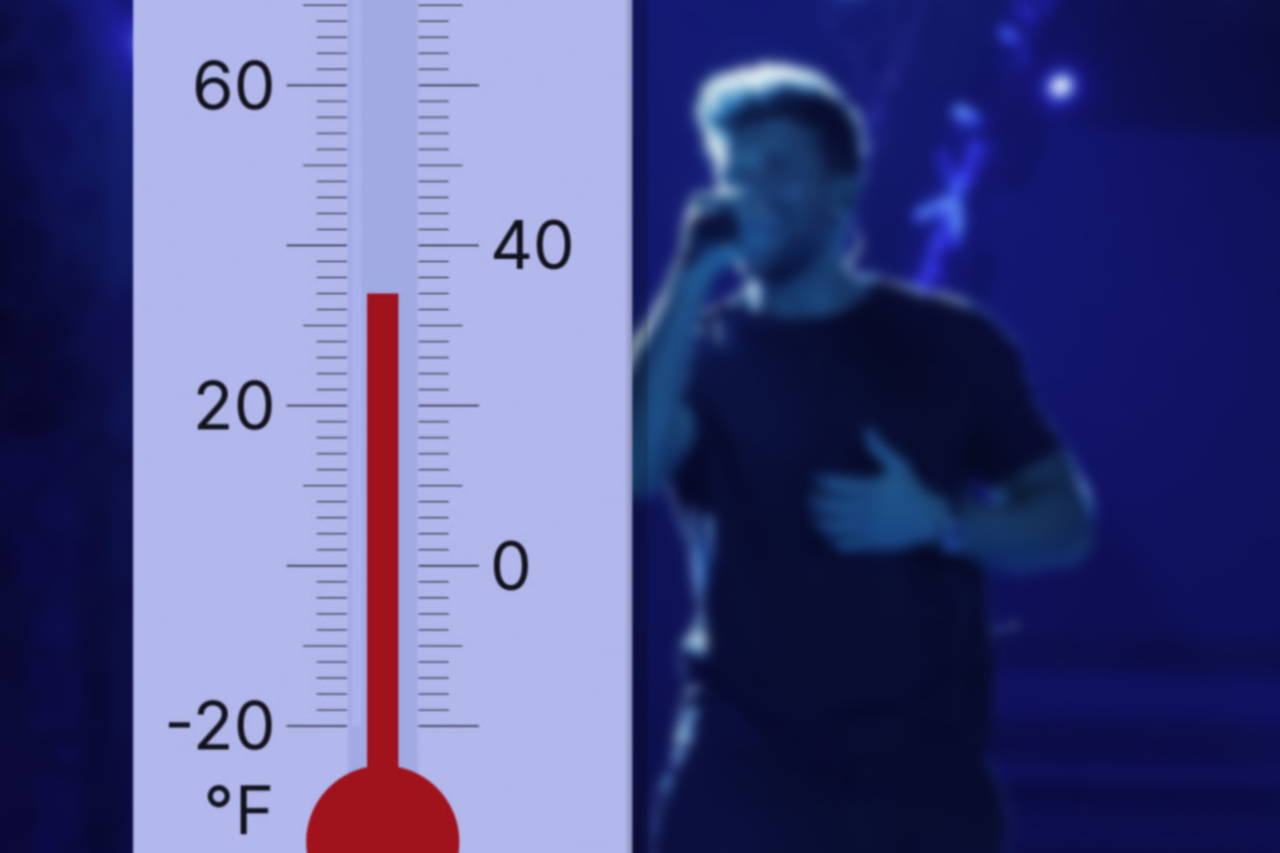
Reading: value=34 unit=°F
